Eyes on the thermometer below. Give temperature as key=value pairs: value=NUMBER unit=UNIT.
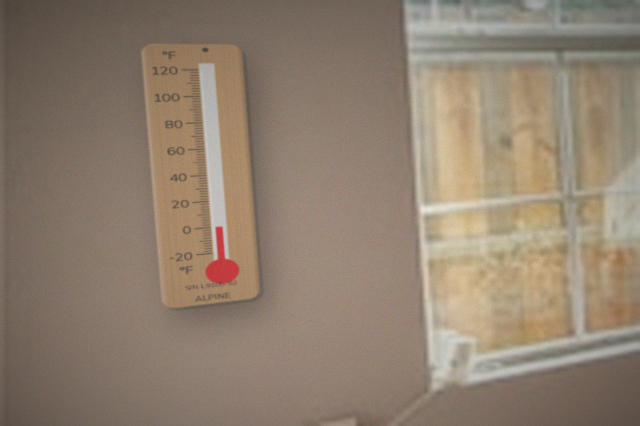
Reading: value=0 unit=°F
